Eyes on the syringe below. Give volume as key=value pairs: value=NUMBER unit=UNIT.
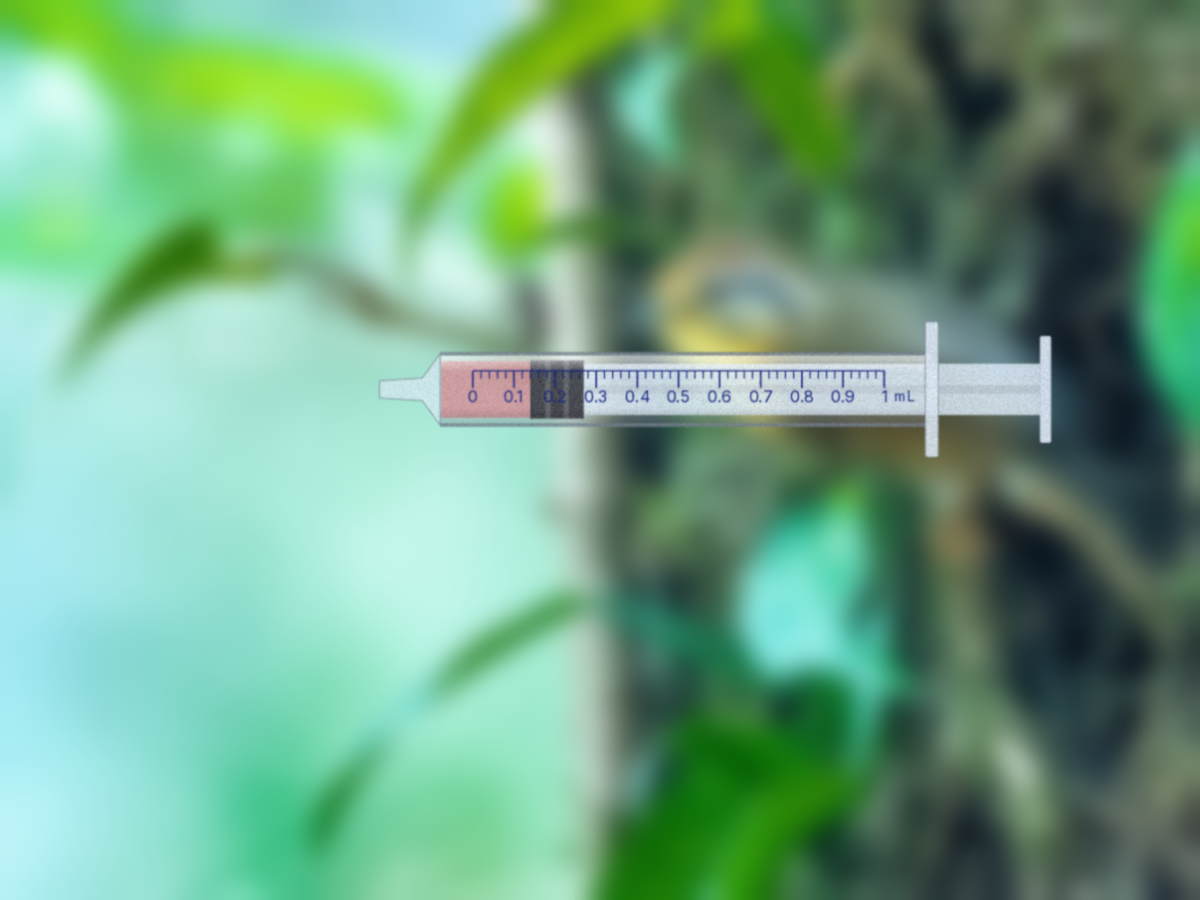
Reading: value=0.14 unit=mL
